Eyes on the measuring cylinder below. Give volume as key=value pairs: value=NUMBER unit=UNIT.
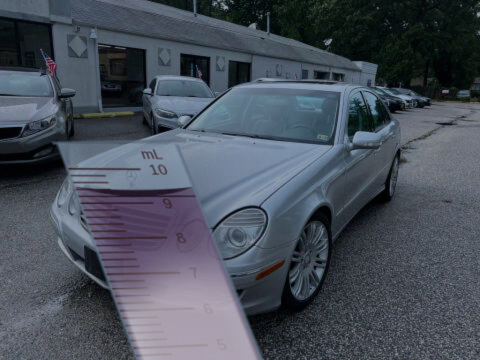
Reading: value=9.2 unit=mL
